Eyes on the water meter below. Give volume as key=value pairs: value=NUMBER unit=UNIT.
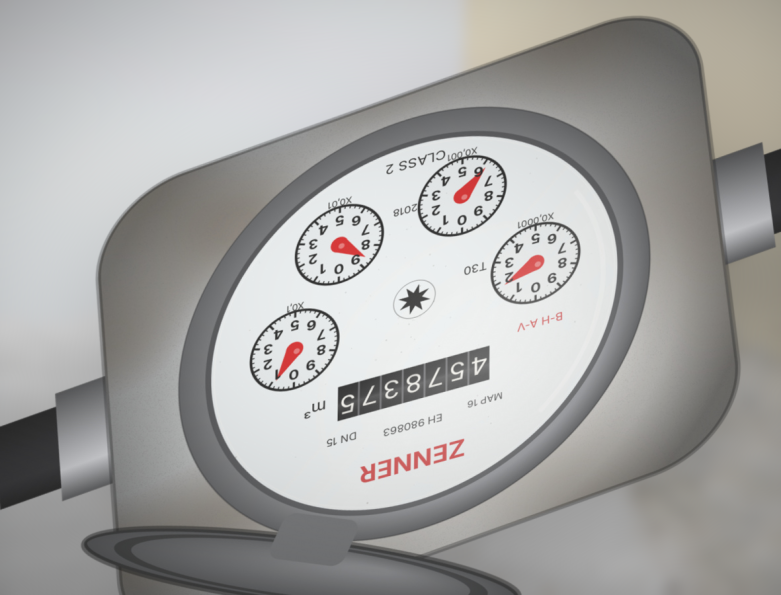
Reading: value=4578375.0861 unit=m³
